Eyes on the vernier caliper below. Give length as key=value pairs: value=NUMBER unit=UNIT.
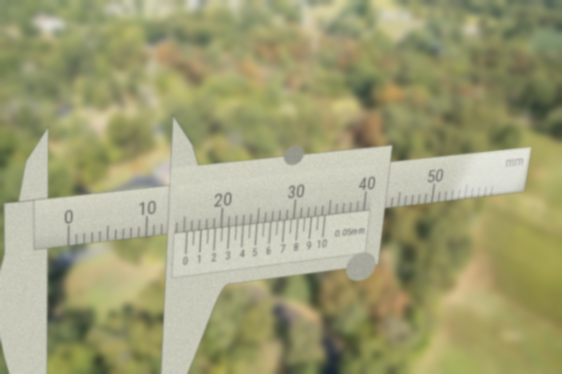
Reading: value=15.4 unit=mm
